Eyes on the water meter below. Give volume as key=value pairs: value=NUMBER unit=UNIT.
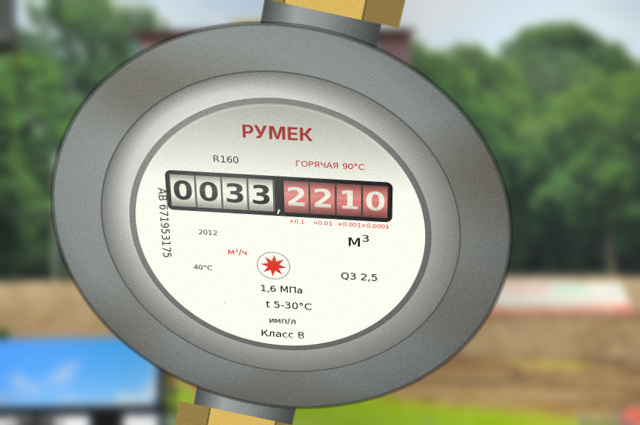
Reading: value=33.2210 unit=m³
